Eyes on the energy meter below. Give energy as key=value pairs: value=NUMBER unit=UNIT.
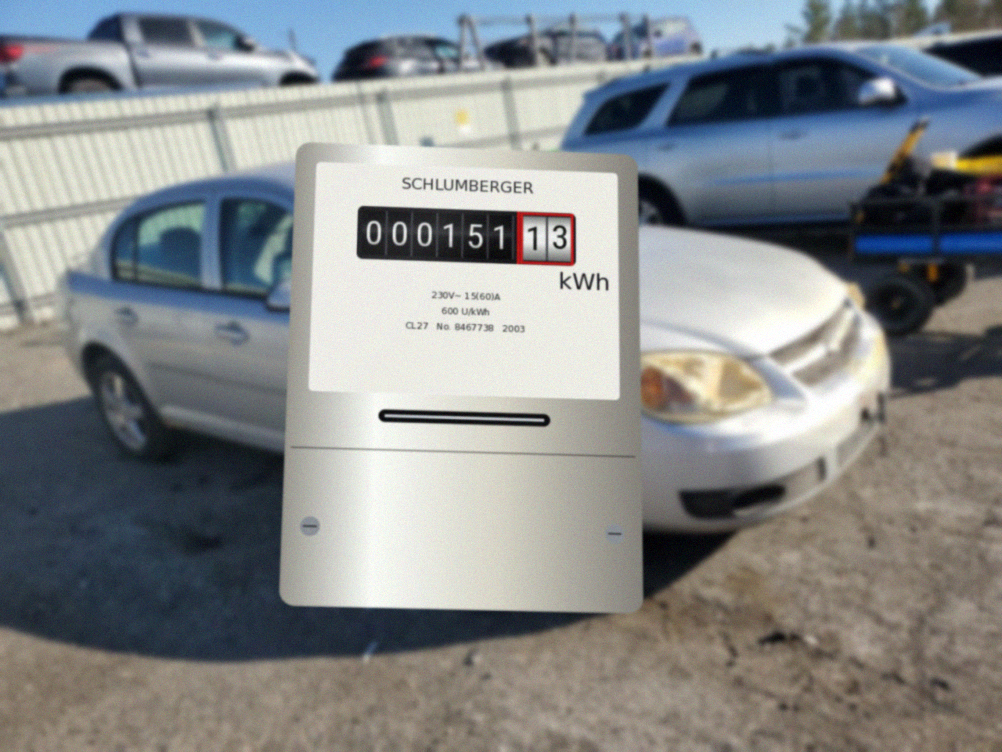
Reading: value=151.13 unit=kWh
